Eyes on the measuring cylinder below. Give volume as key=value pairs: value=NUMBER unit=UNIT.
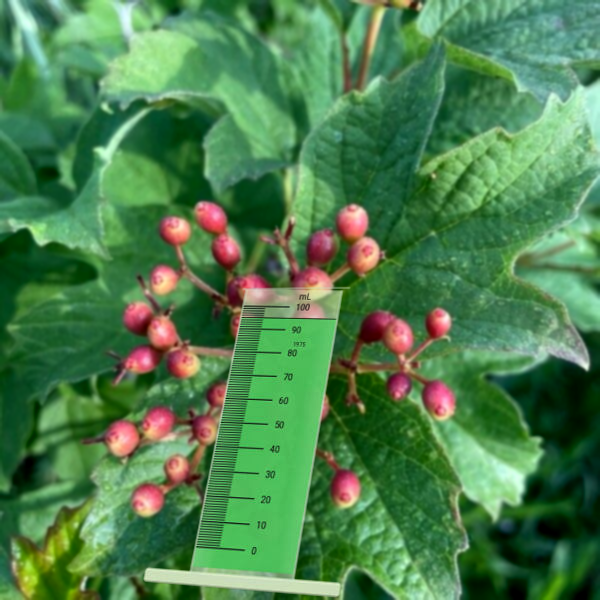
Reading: value=95 unit=mL
